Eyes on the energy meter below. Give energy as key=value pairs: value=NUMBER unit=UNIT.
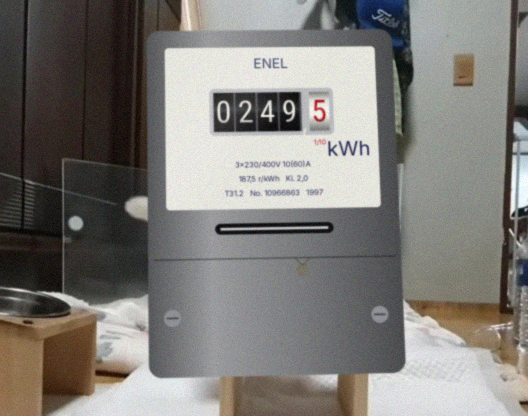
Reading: value=249.5 unit=kWh
